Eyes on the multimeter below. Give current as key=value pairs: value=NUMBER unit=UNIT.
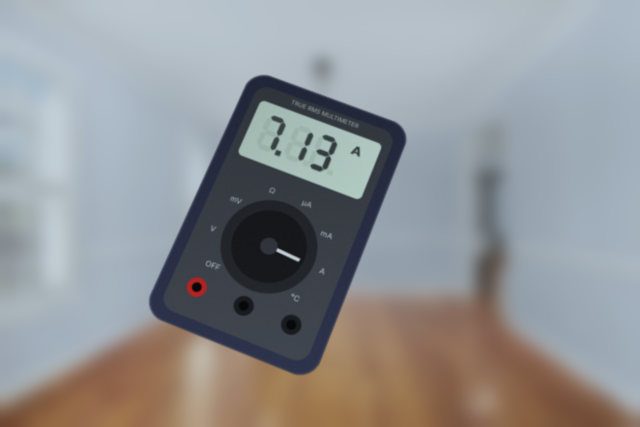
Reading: value=7.13 unit=A
